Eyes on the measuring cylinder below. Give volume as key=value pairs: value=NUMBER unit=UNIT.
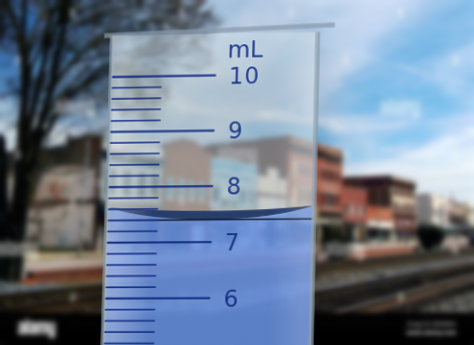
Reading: value=7.4 unit=mL
